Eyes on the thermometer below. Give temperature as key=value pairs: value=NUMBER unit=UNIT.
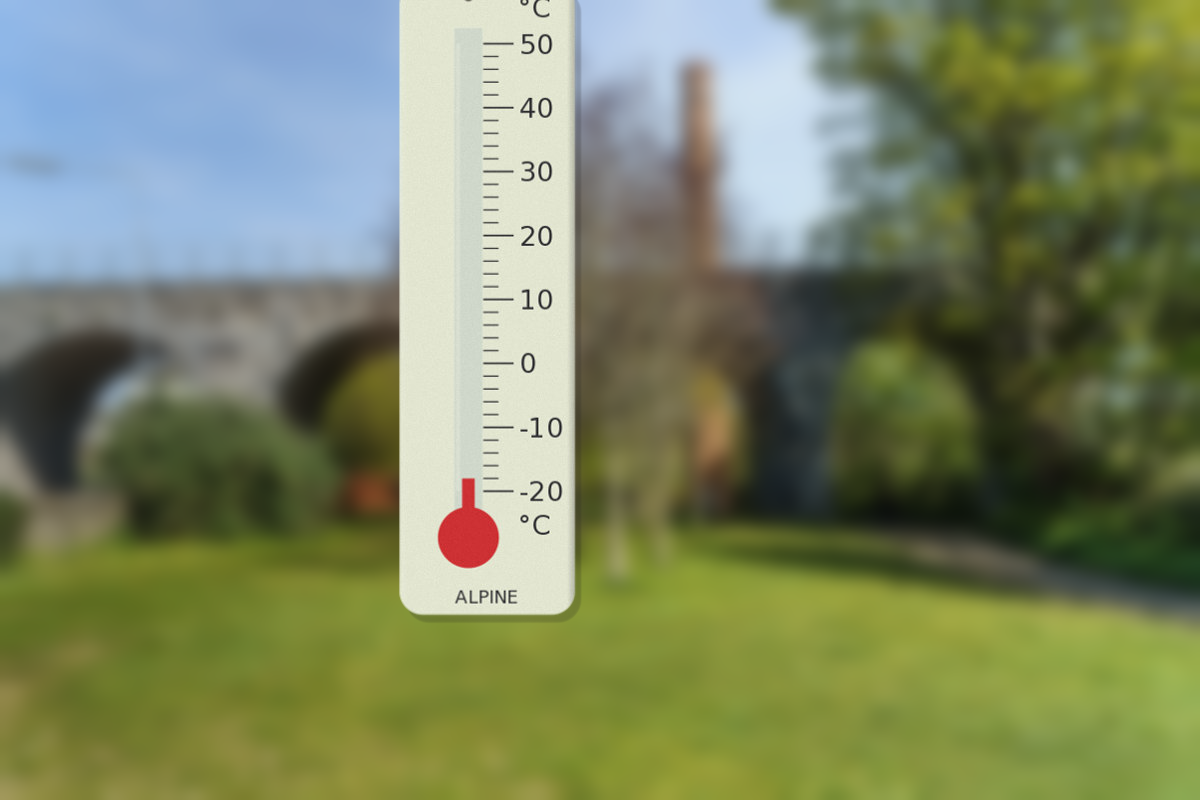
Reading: value=-18 unit=°C
